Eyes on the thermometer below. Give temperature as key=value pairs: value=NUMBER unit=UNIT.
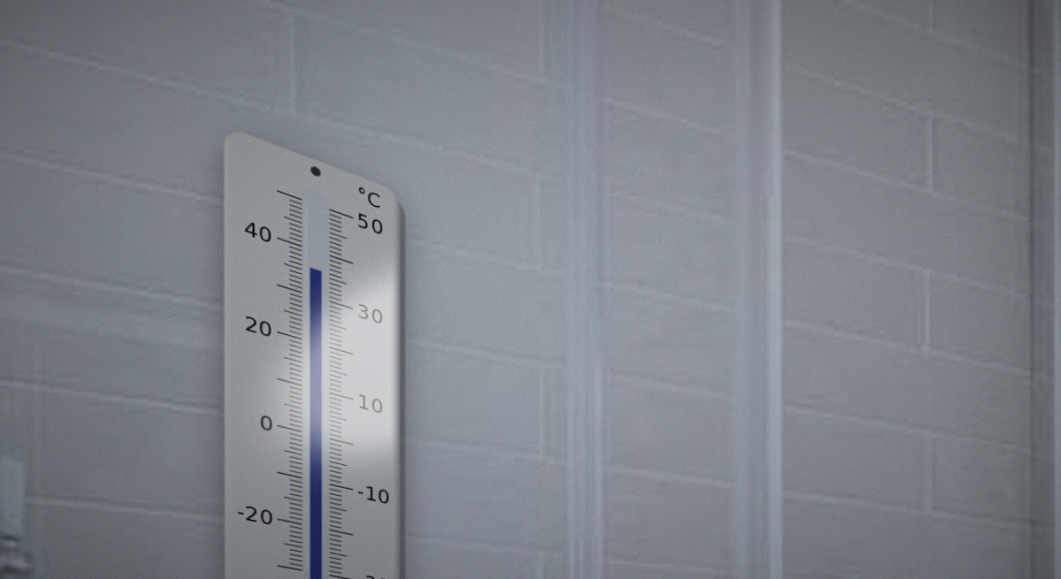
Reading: value=36 unit=°C
